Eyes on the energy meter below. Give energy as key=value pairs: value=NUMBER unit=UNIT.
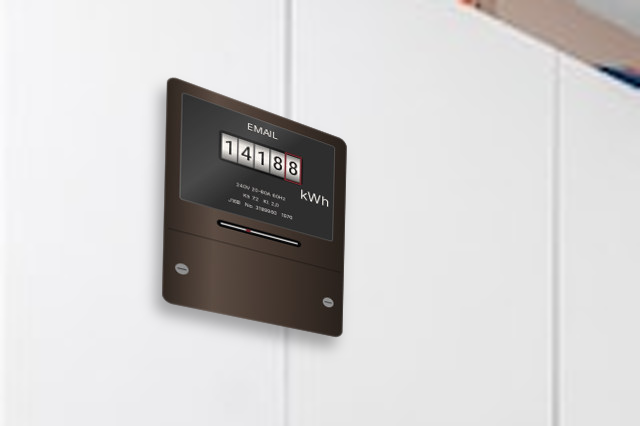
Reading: value=1418.8 unit=kWh
